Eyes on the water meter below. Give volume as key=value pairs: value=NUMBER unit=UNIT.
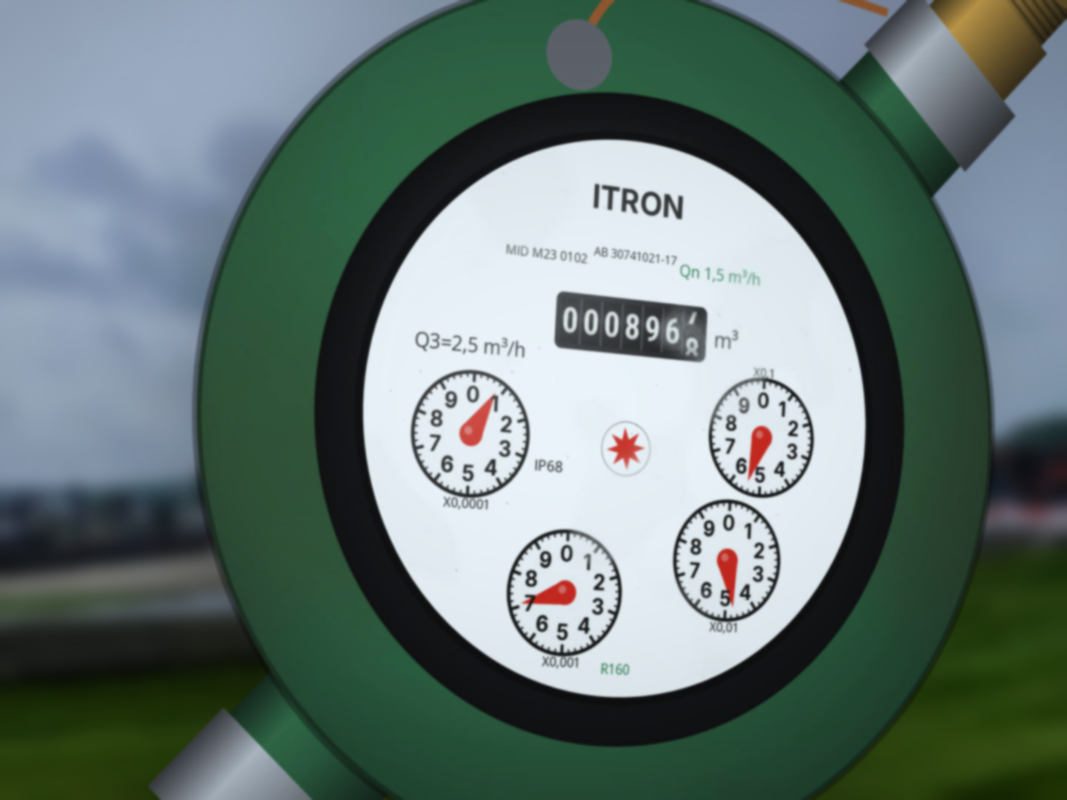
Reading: value=8967.5470 unit=m³
